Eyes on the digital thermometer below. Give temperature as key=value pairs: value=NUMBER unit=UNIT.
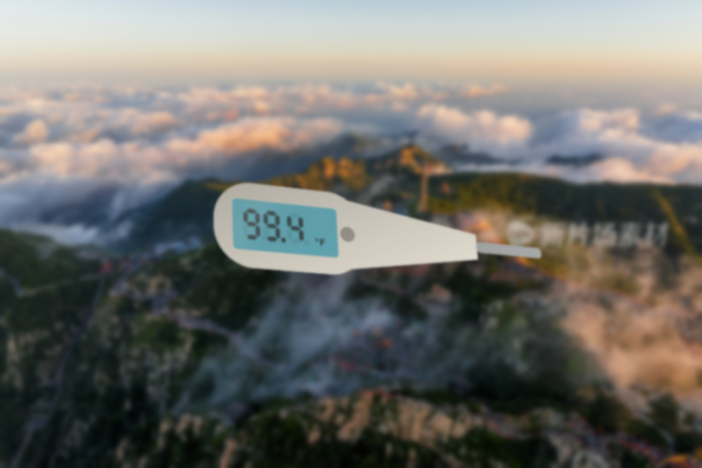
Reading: value=99.4 unit=°F
